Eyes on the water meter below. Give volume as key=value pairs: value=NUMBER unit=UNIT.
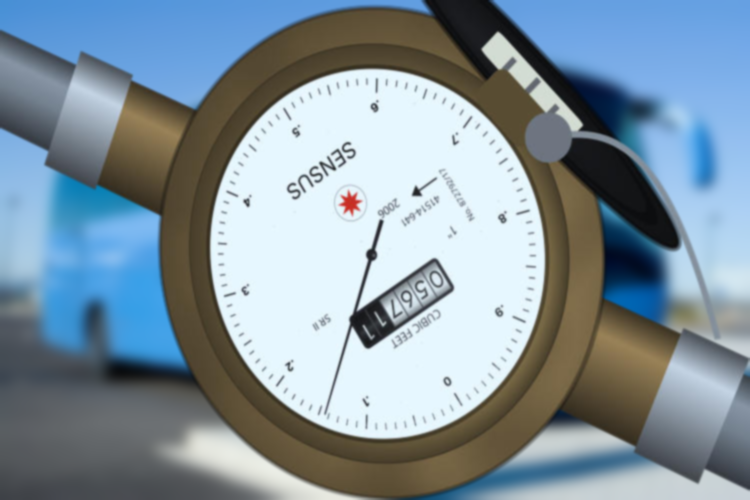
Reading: value=56711.14 unit=ft³
